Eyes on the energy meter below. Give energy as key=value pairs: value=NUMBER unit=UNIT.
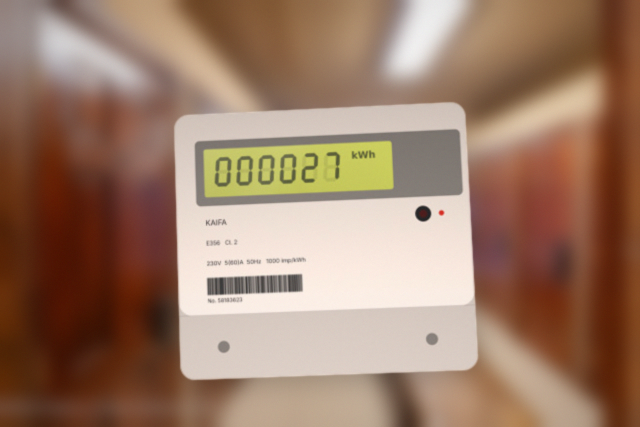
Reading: value=27 unit=kWh
